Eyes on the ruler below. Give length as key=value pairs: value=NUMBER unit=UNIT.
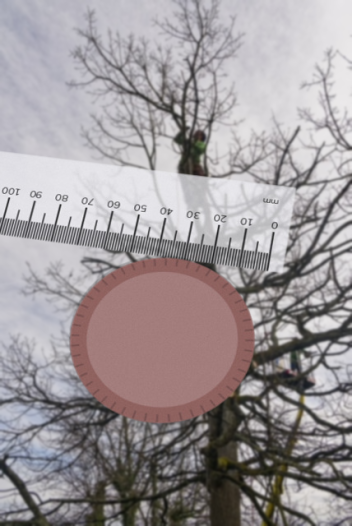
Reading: value=65 unit=mm
